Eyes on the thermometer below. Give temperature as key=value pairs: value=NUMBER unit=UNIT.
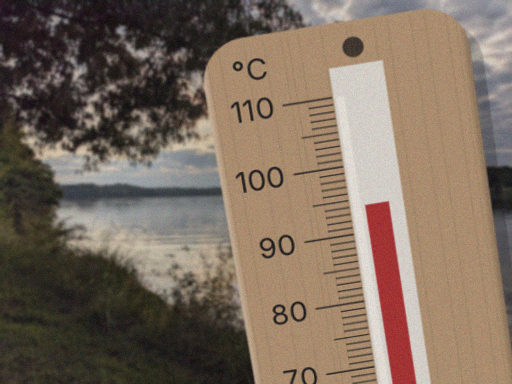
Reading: value=94 unit=°C
